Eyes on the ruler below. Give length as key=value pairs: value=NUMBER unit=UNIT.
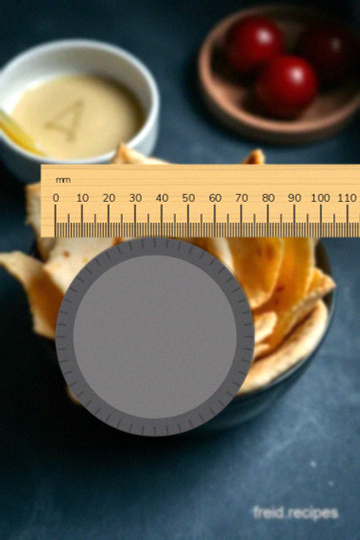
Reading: value=75 unit=mm
